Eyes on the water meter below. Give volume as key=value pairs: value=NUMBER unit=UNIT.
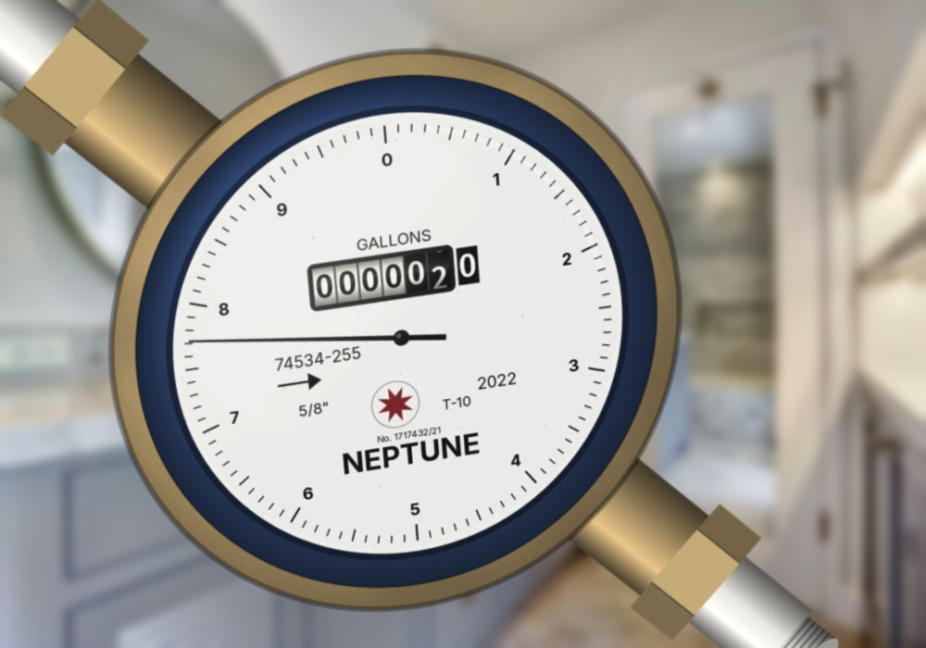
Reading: value=17.7 unit=gal
